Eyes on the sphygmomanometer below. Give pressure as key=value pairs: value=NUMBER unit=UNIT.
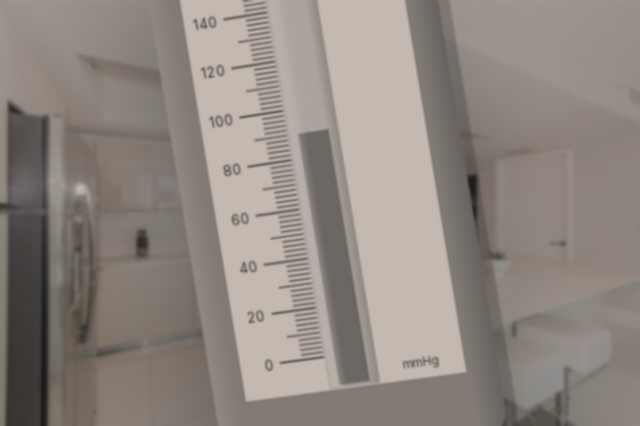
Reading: value=90 unit=mmHg
